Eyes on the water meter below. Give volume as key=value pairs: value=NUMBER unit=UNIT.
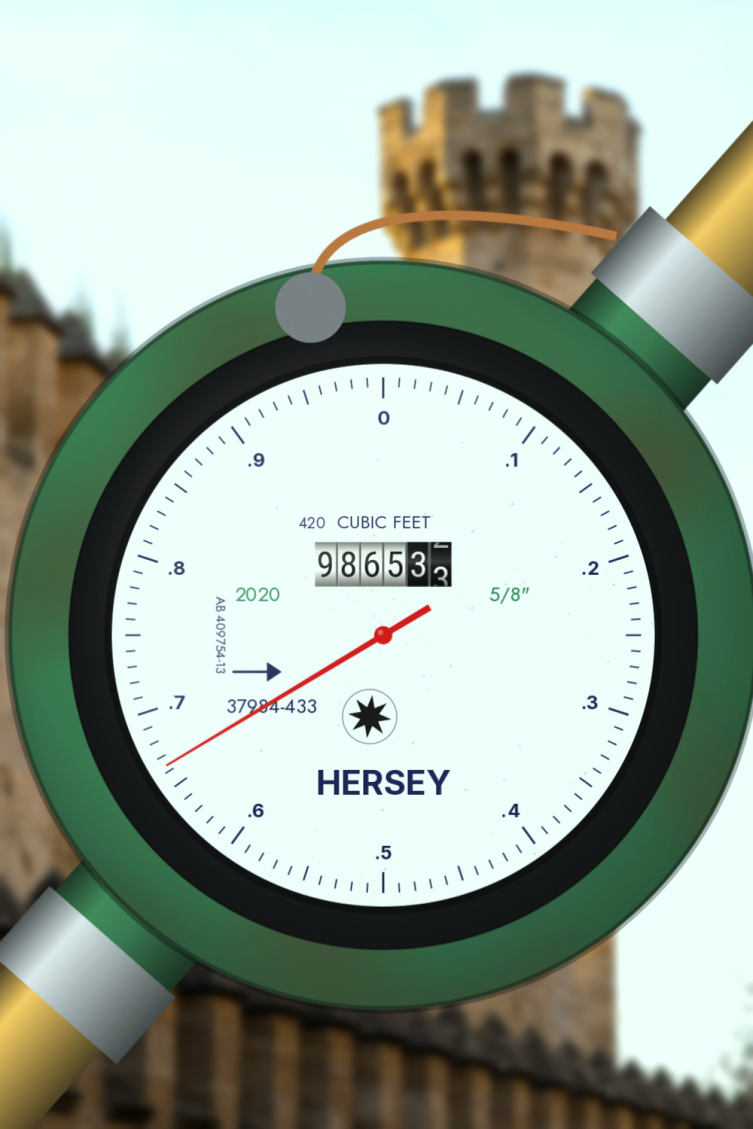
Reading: value=986532.66 unit=ft³
